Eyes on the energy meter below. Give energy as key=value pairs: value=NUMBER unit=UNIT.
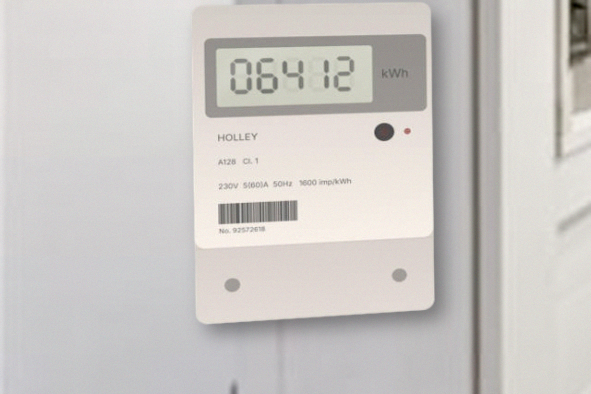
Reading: value=6412 unit=kWh
